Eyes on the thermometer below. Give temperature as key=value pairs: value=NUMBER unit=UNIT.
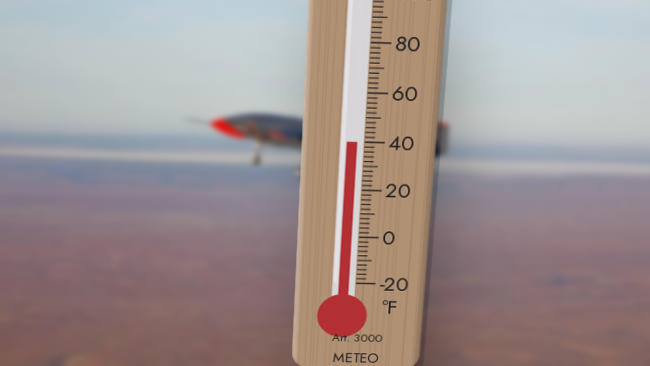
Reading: value=40 unit=°F
